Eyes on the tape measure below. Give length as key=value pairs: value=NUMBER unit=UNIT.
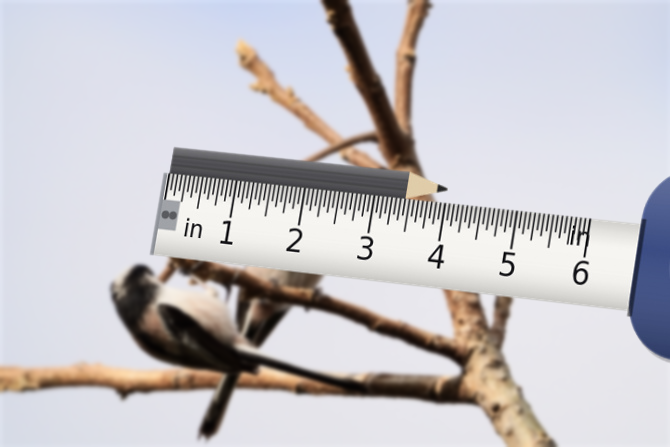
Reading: value=4 unit=in
